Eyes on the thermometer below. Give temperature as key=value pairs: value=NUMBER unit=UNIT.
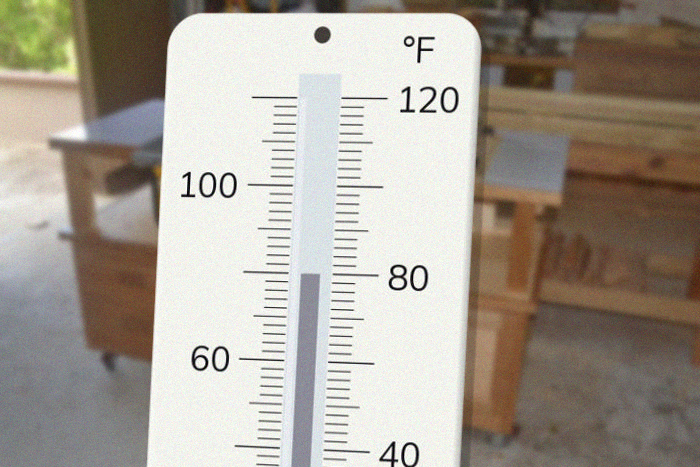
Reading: value=80 unit=°F
